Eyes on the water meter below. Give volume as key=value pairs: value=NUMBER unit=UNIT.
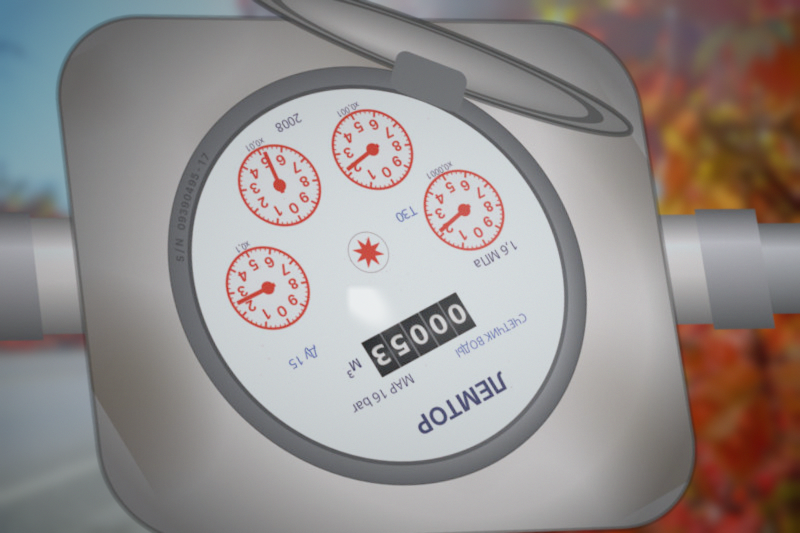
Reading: value=53.2522 unit=m³
